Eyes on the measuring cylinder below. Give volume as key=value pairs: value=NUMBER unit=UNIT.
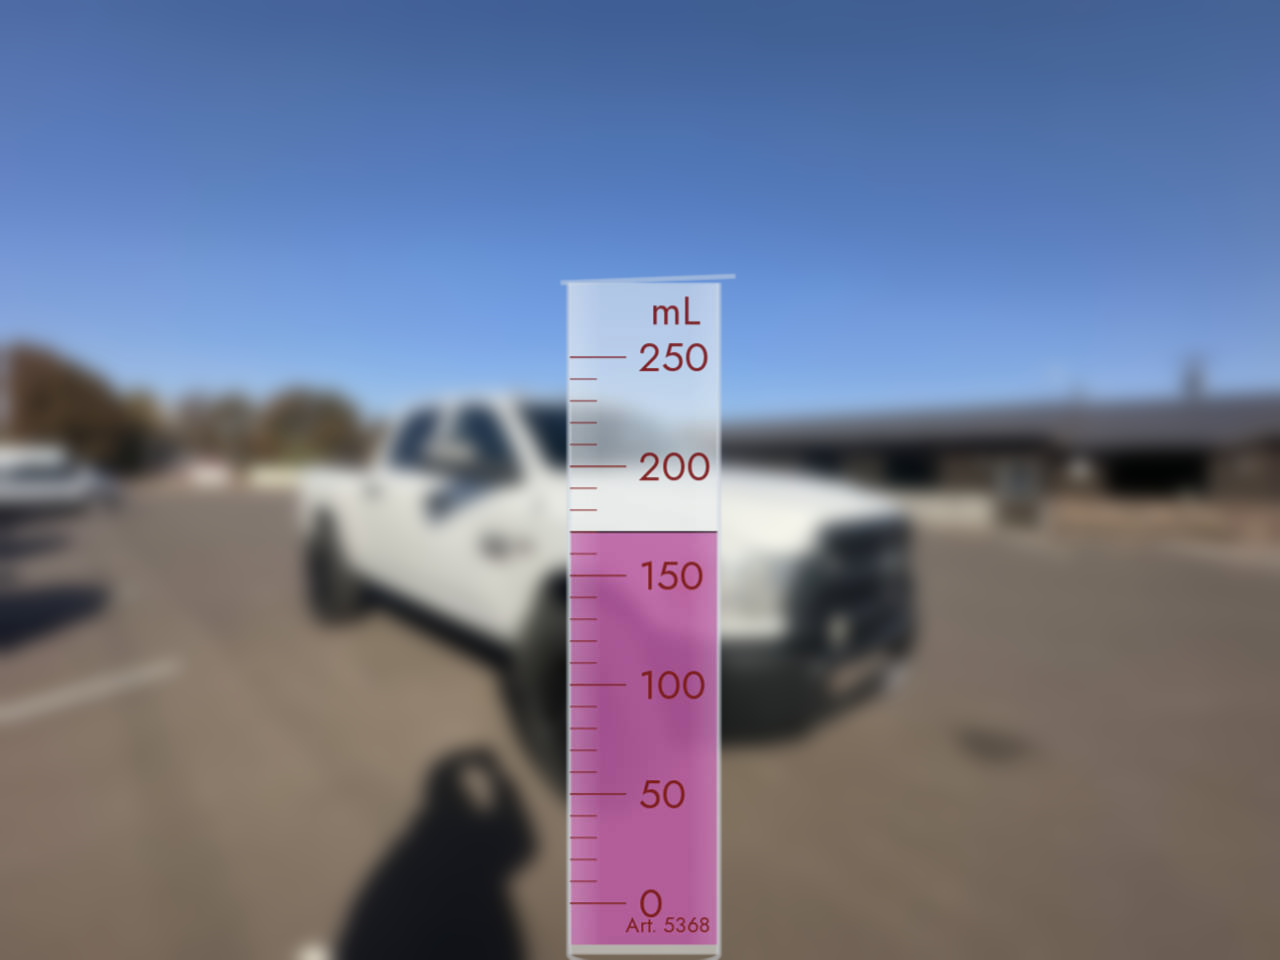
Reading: value=170 unit=mL
